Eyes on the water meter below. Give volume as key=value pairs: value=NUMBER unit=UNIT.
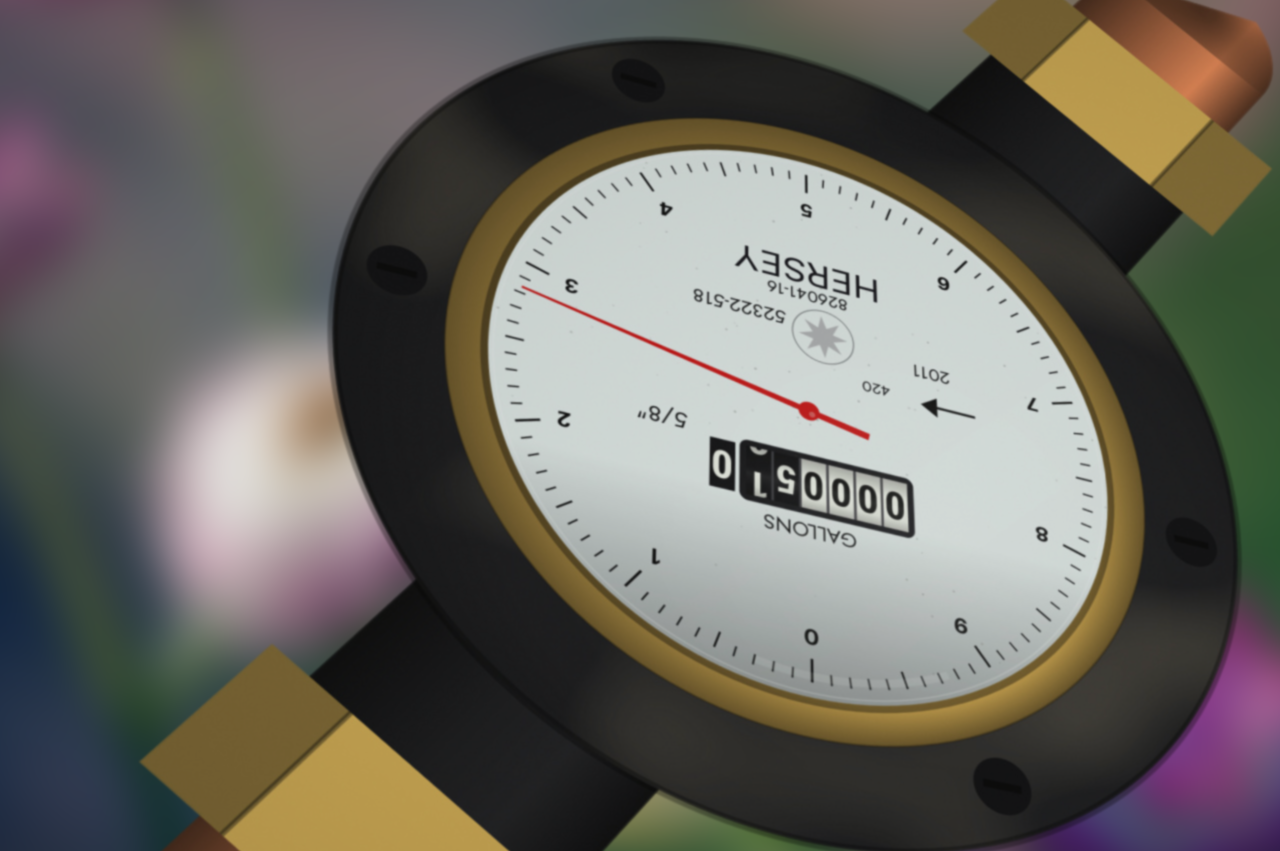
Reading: value=512.8 unit=gal
